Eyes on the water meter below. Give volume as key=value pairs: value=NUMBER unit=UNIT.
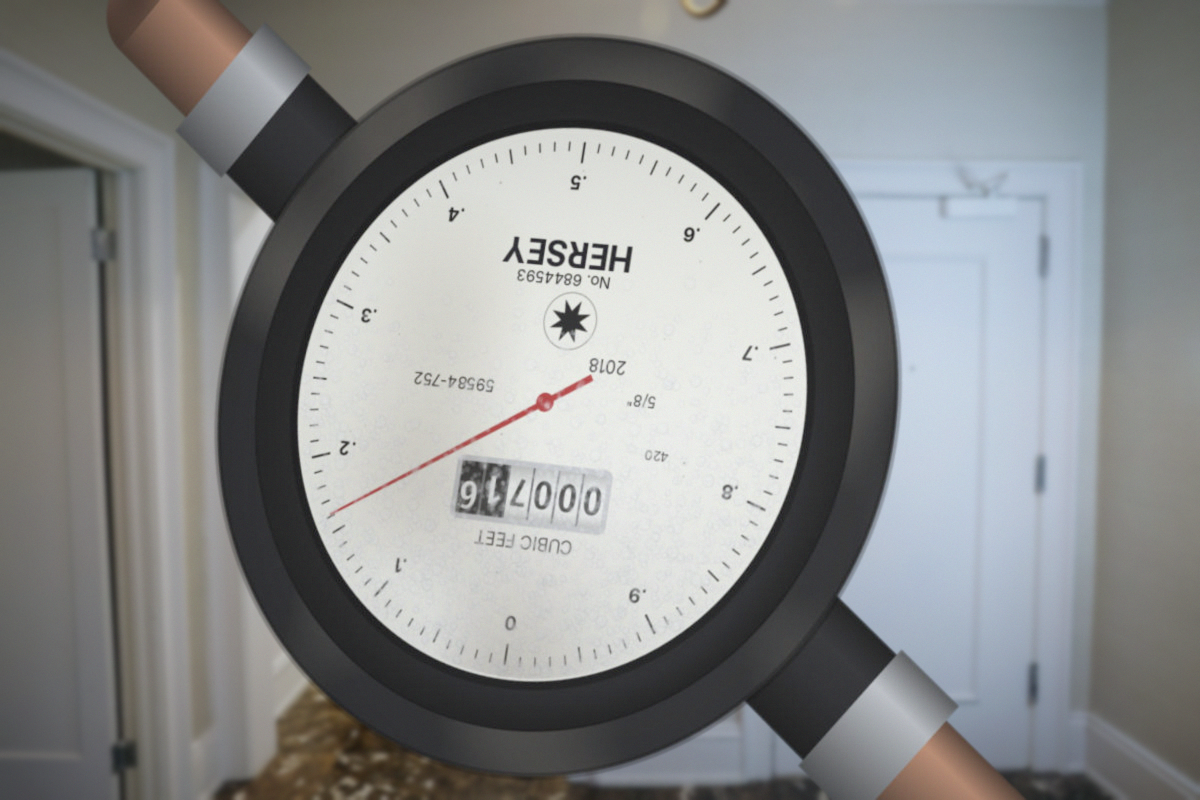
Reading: value=716.16 unit=ft³
